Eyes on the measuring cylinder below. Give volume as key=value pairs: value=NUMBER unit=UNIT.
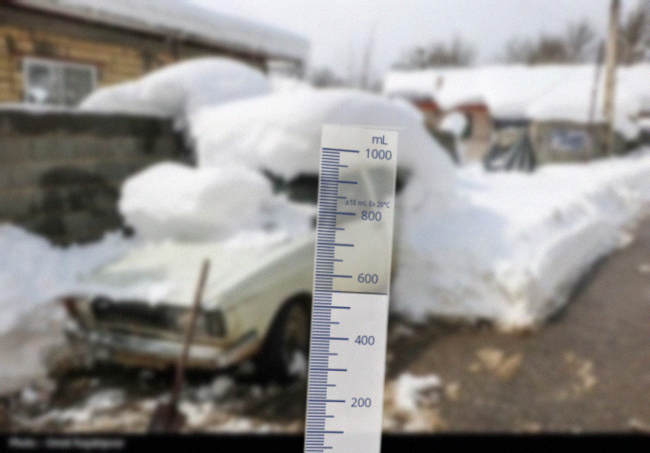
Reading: value=550 unit=mL
